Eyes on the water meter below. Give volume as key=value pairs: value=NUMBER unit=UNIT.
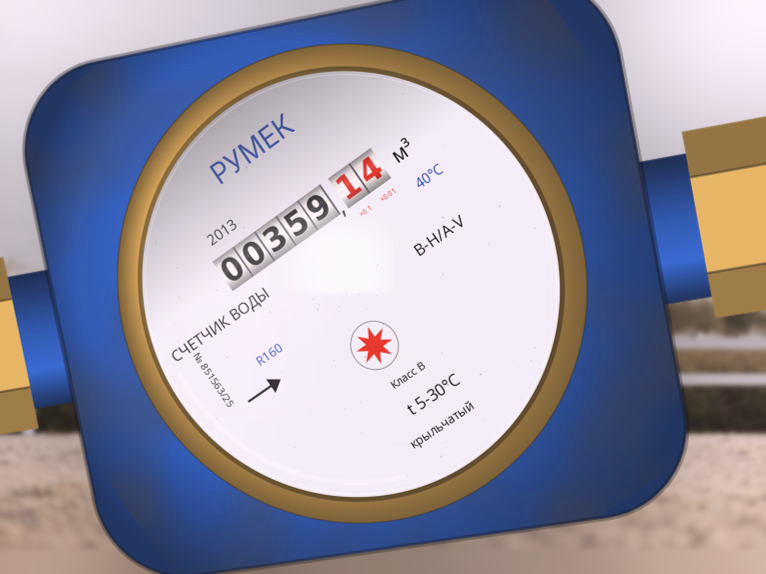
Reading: value=359.14 unit=m³
